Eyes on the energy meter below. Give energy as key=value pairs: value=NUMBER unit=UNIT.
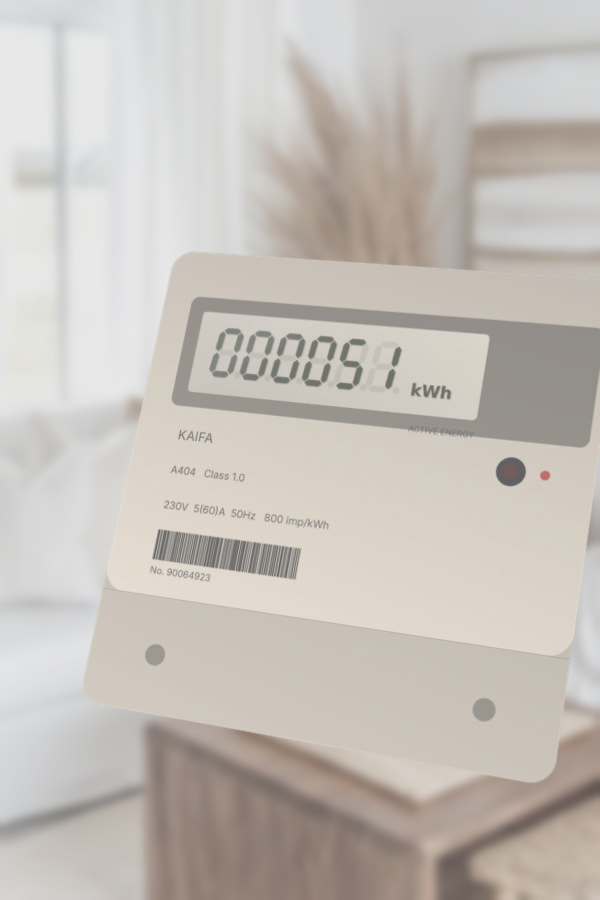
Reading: value=51 unit=kWh
